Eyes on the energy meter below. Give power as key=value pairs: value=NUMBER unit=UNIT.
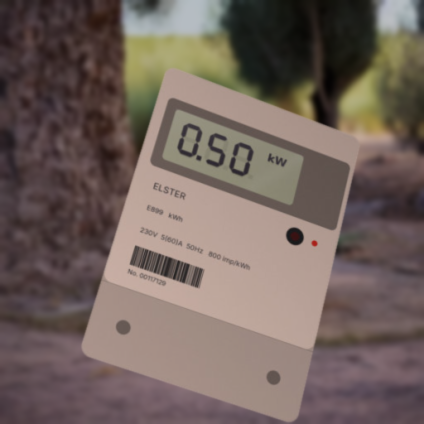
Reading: value=0.50 unit=kW
